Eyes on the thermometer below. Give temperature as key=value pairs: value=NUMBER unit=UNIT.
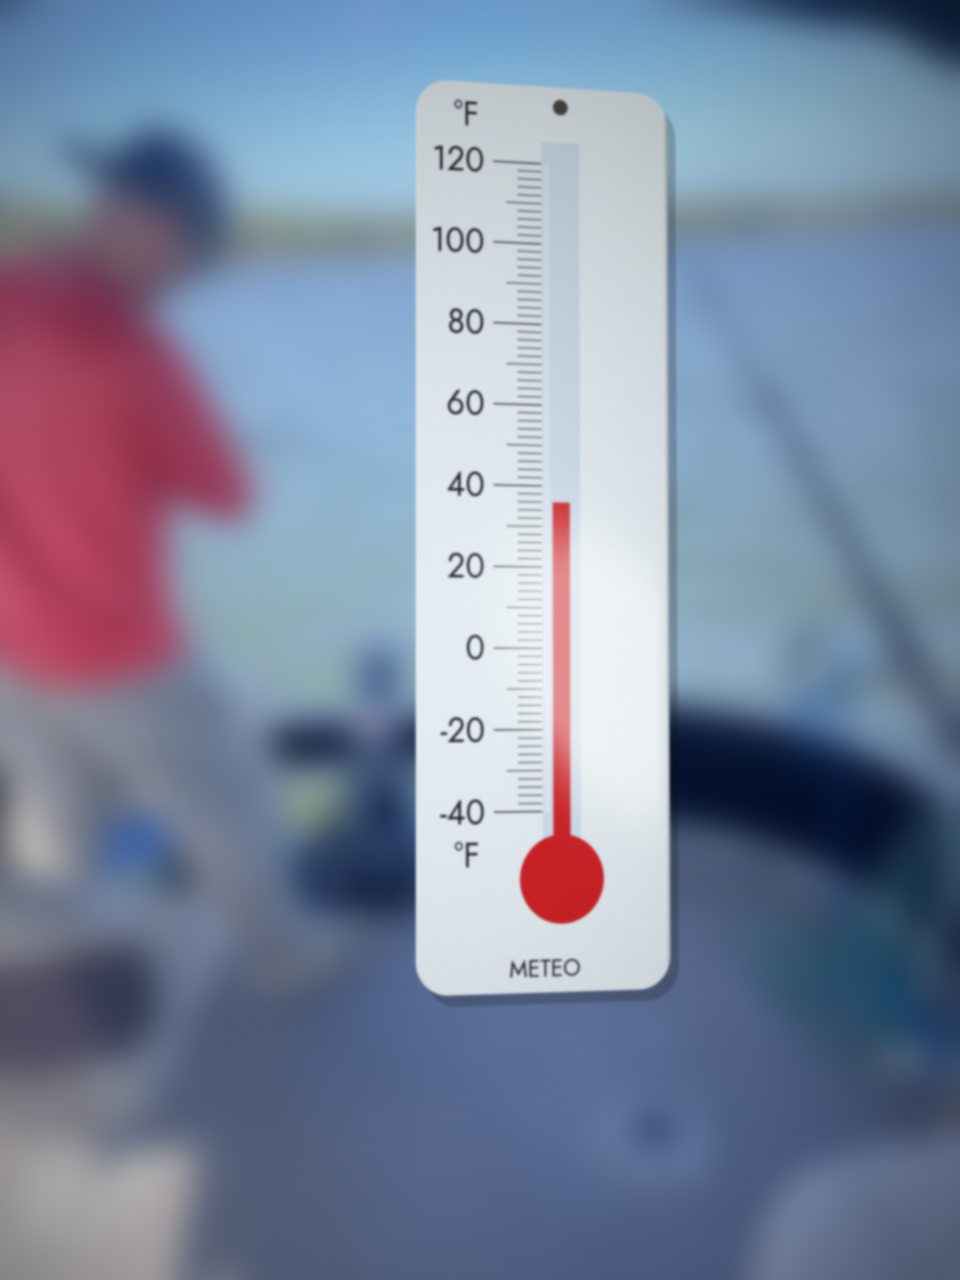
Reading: value=36 unit=°F
